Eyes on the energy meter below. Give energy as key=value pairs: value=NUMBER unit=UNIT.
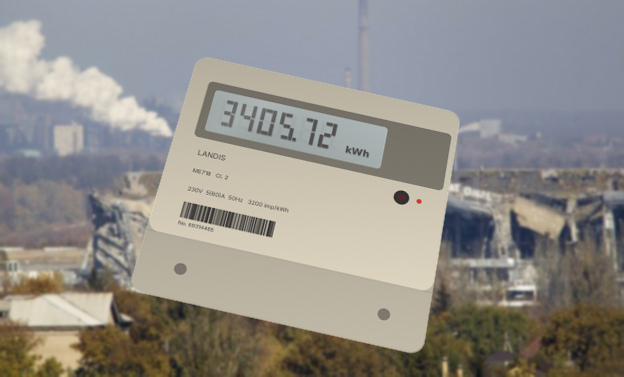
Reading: value=3405.72 unit=kWh
